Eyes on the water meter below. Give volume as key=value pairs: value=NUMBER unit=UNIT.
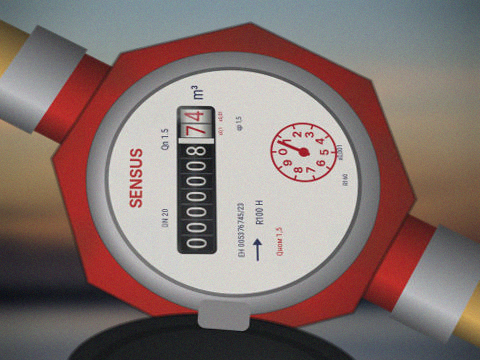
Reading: value=8.740 unit=m³
